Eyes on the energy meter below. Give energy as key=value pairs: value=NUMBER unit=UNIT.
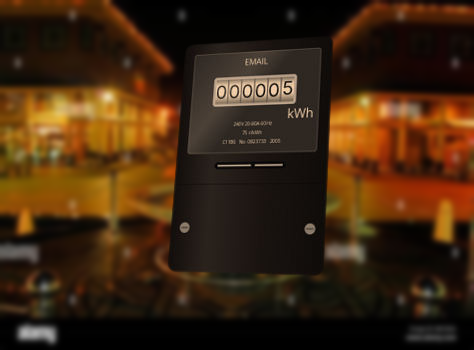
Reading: value=5 unit=kWh
